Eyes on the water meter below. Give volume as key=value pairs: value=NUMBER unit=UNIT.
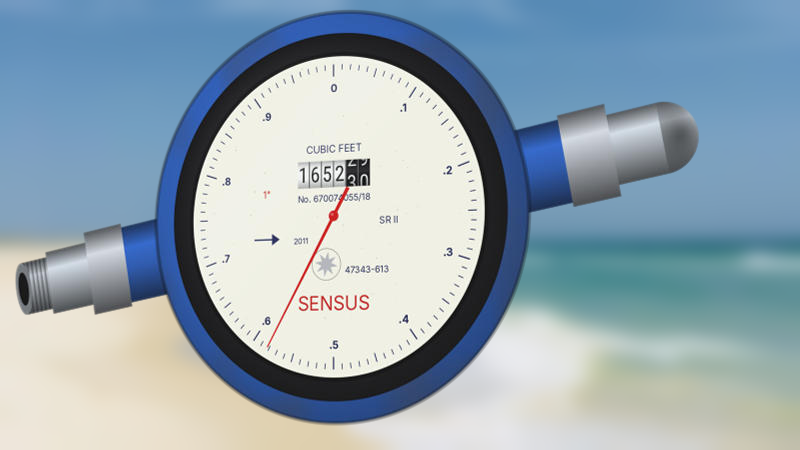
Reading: value=165229.58 unit=ft³
